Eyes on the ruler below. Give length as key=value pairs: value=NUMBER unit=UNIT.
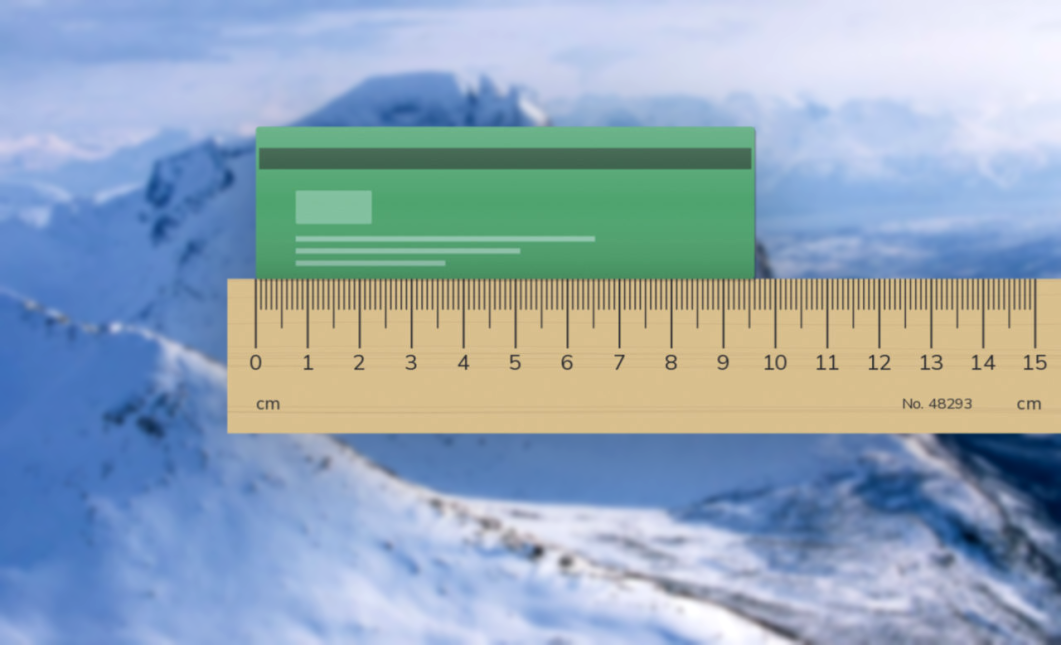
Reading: value=9.6 unit=cm
